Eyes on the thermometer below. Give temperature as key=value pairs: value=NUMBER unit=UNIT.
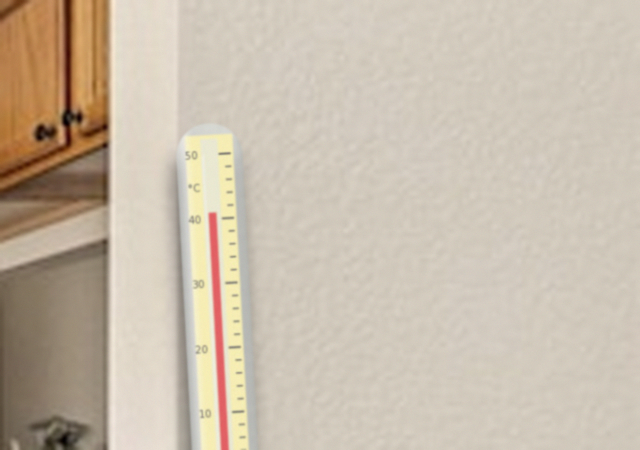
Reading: value=41 unit=°C
